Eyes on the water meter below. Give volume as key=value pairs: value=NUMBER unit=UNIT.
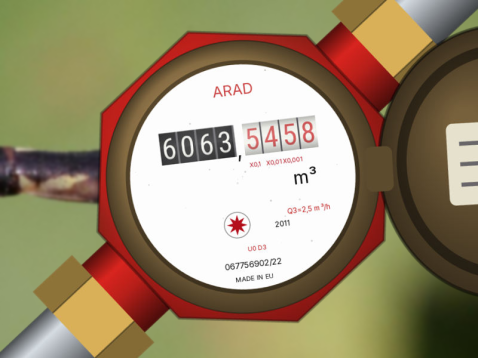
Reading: value=6063.5458 unit=m³
